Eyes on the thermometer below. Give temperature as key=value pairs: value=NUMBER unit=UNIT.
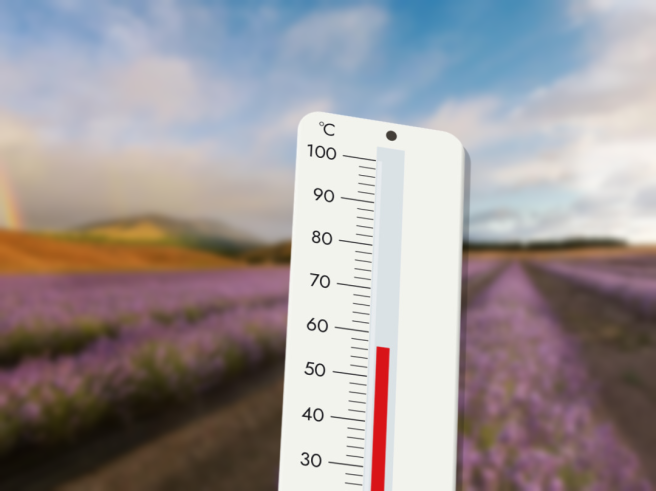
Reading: value=57 unit=°C
